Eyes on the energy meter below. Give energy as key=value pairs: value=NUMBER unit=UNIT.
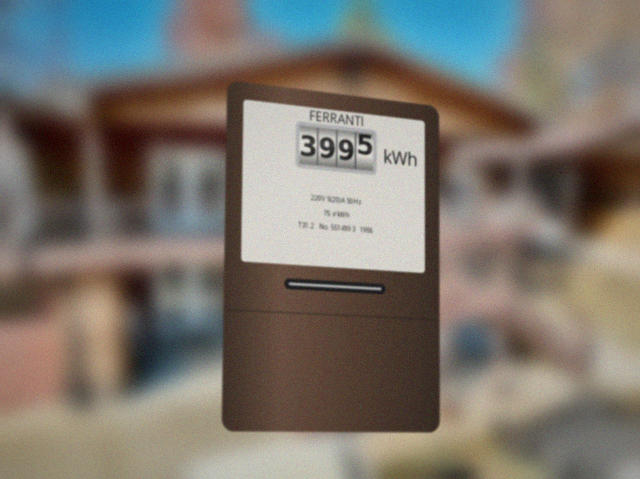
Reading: value=3995 unit=kWh
